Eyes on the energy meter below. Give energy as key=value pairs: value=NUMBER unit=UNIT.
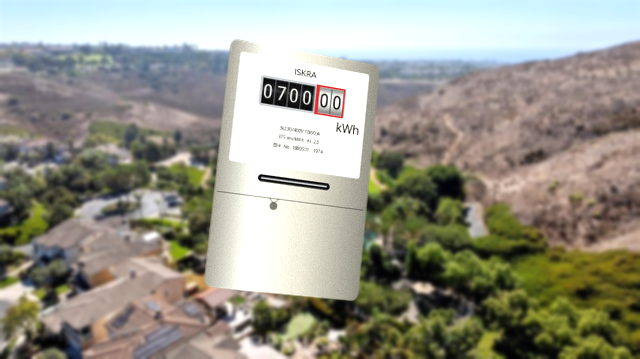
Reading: value=700.00 unit=kWh
